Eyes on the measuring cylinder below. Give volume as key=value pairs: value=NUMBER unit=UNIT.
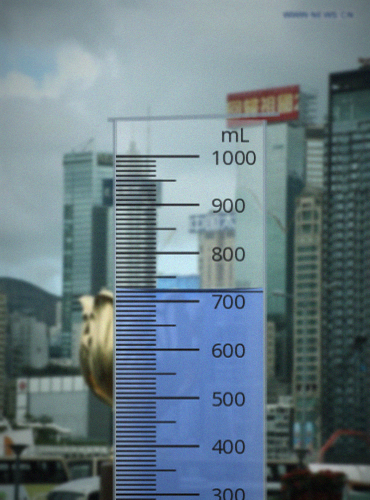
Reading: value=720 unit=mL
